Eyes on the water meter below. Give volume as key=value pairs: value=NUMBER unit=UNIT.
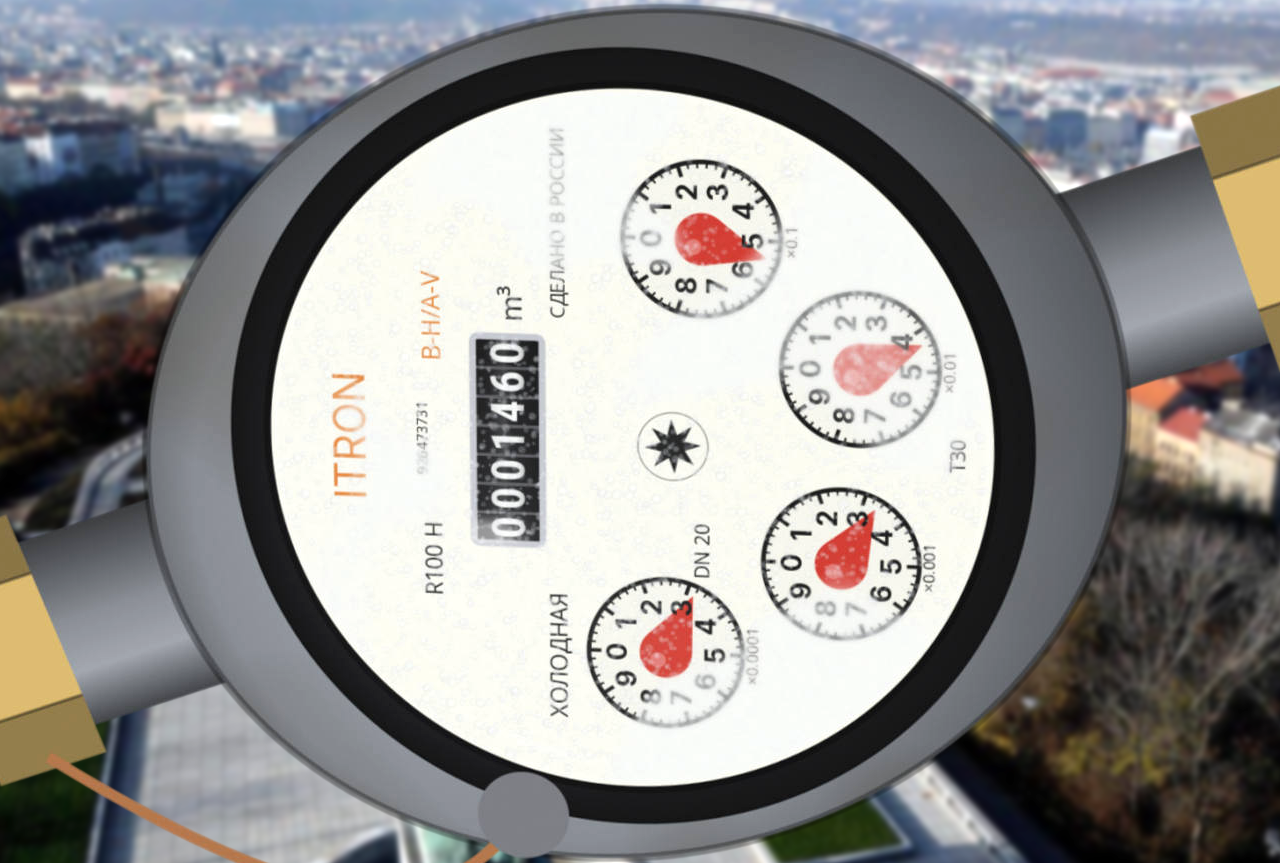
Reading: value=1460.5433 unit=m³
